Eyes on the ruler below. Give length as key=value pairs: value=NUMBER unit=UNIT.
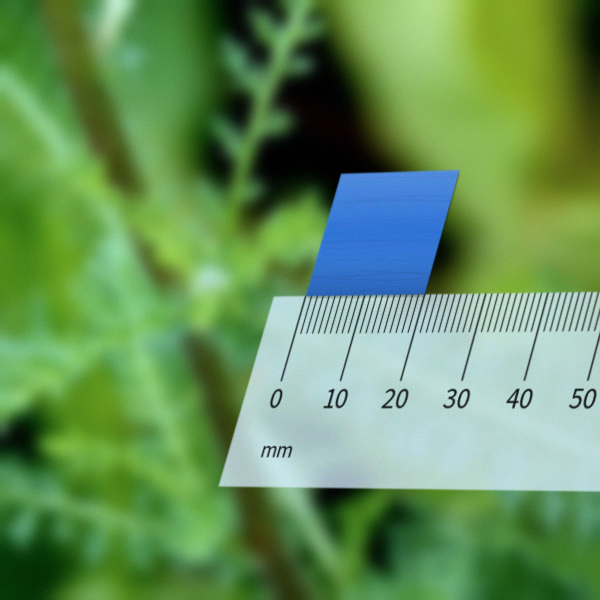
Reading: value=20 unit=mm
